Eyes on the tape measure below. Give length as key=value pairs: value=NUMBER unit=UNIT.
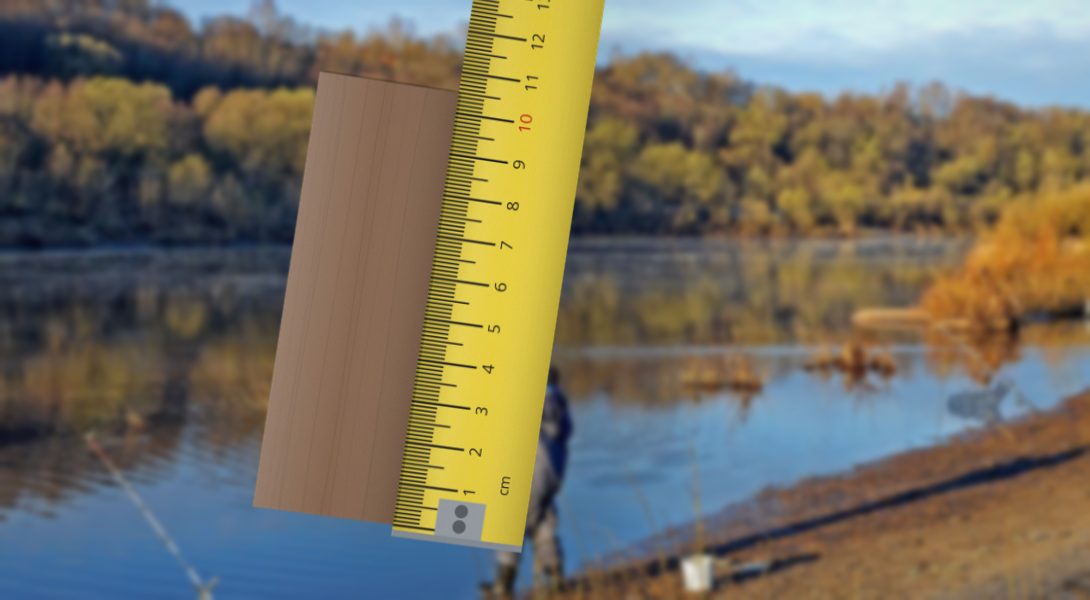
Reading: value=10.5 unit=cm
